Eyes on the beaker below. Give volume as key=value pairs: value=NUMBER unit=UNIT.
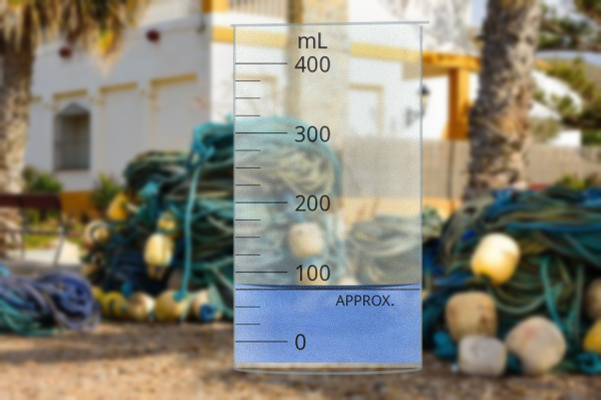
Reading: value=75 unit=mL
